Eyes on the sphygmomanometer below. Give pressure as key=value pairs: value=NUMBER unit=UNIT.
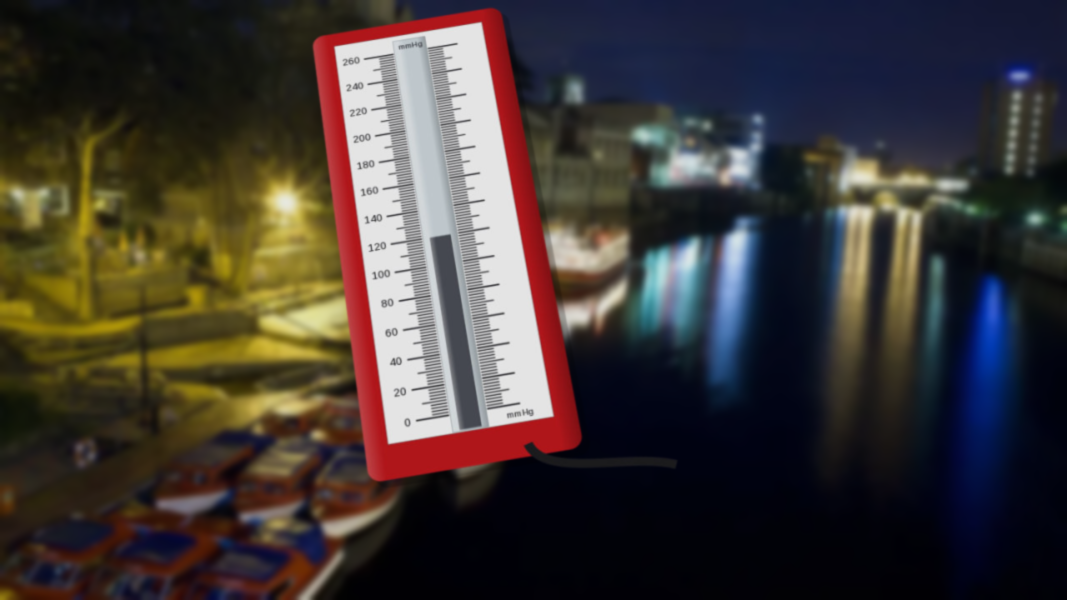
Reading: value=120 unit=mmHg
